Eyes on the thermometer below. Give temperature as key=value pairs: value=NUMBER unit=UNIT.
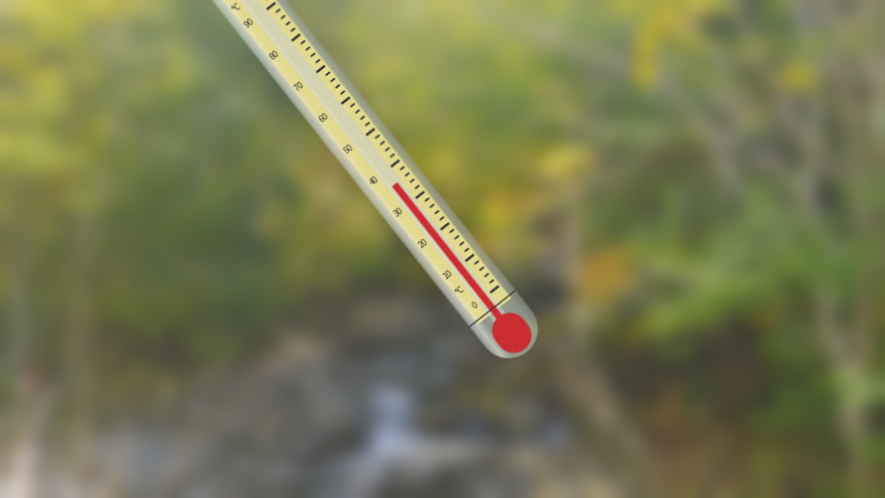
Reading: value=36 unit=°C
